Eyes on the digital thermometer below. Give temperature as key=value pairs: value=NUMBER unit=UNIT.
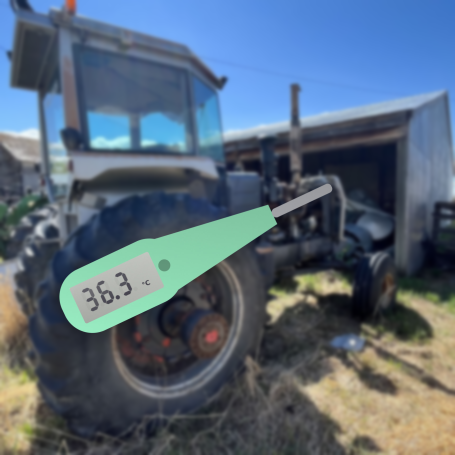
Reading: value=36.3 unit=°C
